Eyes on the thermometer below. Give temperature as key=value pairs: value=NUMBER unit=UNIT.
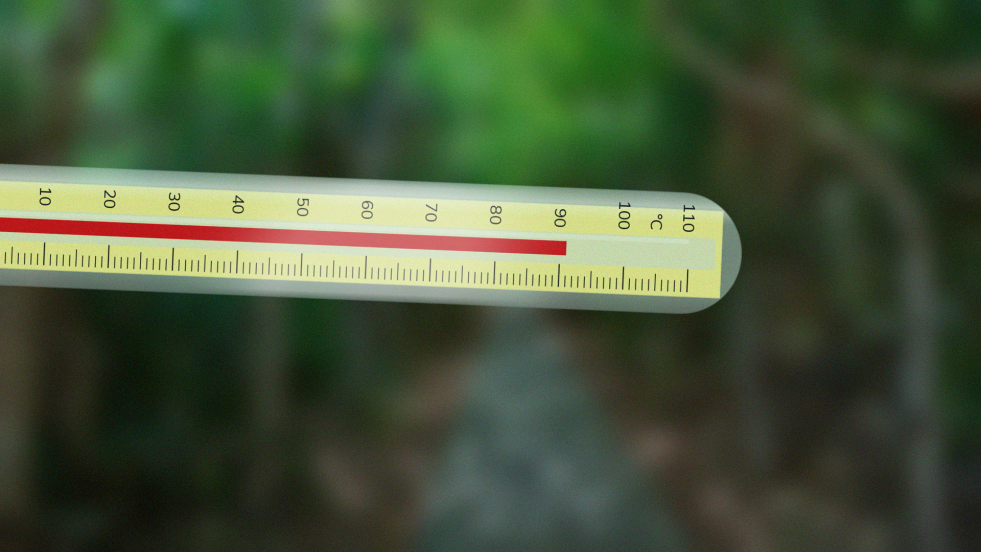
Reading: value=91 unit=°C
